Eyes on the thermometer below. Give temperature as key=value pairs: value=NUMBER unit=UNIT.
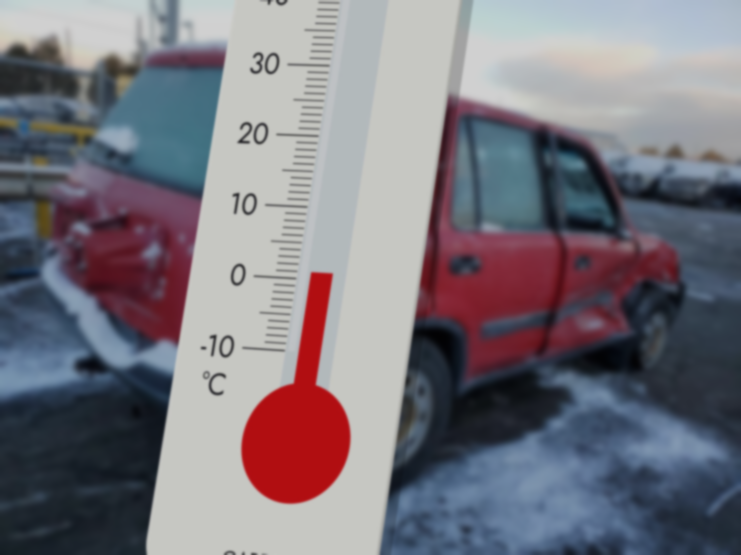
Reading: value=1 unit=°C
